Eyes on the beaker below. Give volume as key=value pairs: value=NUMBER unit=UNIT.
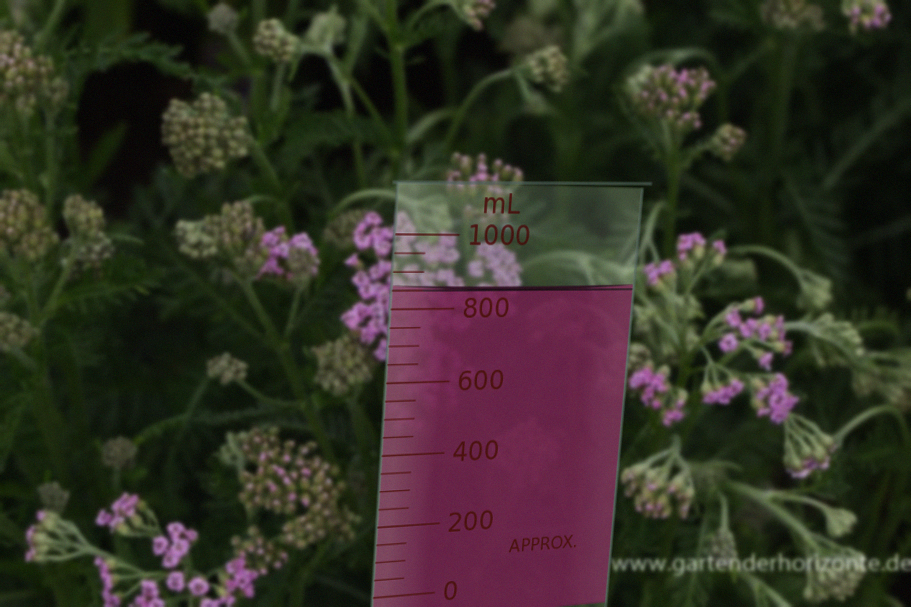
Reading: value=850 unit=mL
